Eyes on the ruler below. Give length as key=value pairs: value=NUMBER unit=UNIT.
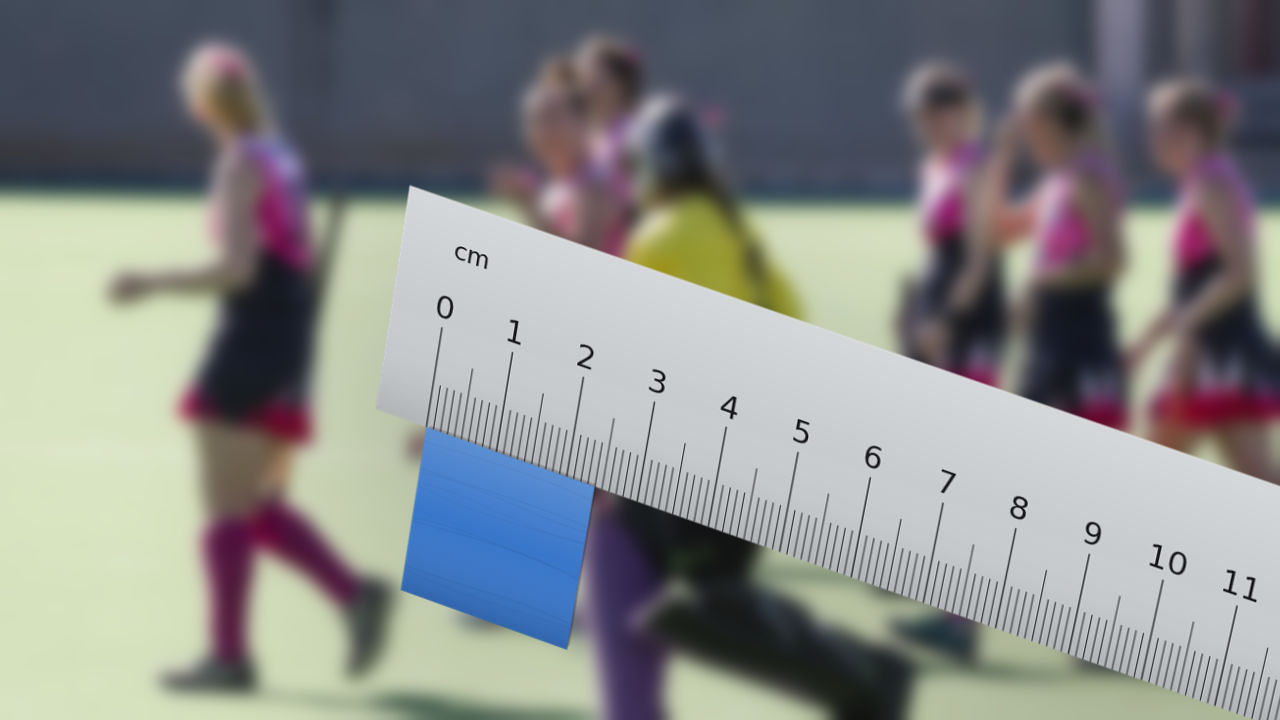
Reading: value=2.4 unit=cm
